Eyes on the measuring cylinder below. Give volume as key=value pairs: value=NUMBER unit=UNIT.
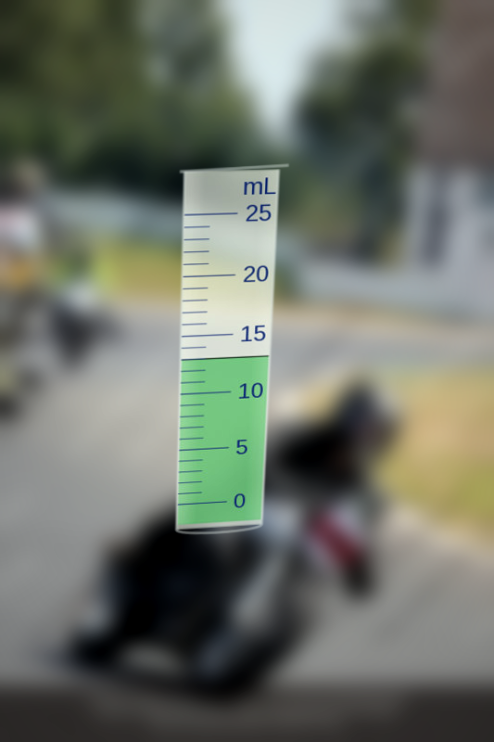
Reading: value=13 unit=mL
